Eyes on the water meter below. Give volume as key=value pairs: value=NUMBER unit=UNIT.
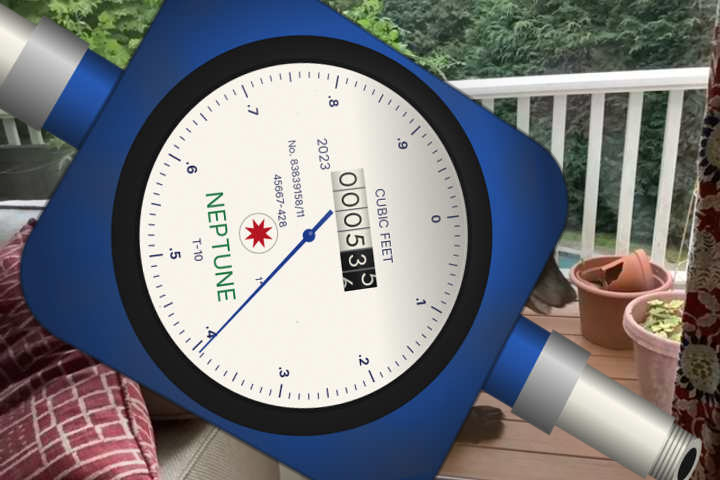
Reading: value=535.39 unit=ft³
